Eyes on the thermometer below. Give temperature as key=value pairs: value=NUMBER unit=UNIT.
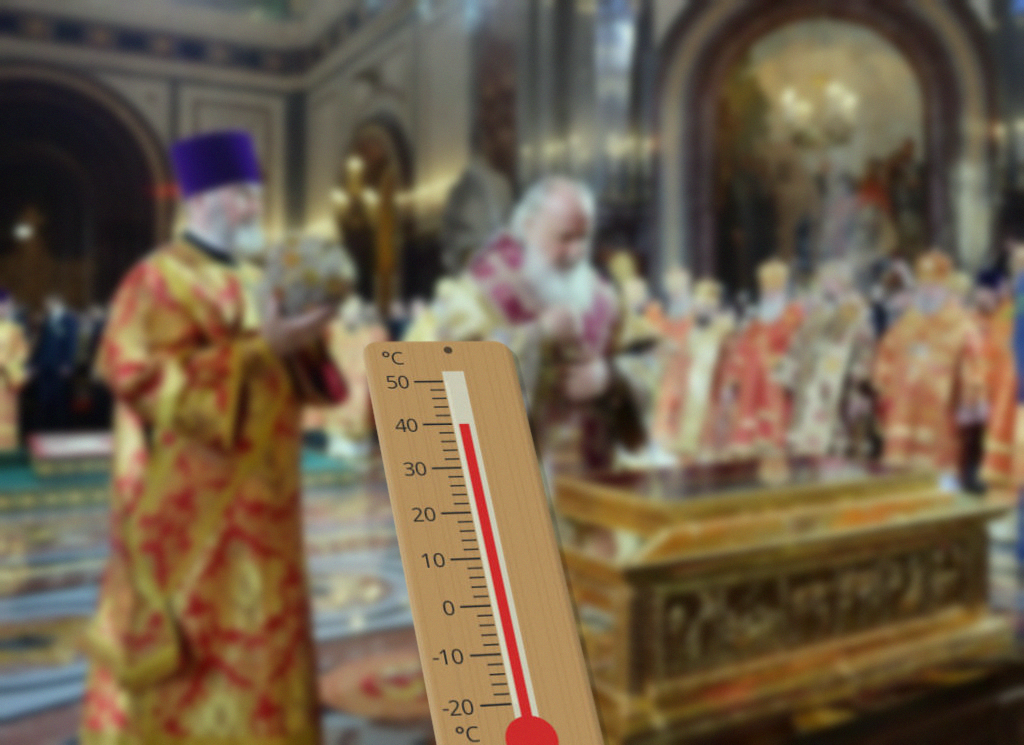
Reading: value=40 unit=°C
